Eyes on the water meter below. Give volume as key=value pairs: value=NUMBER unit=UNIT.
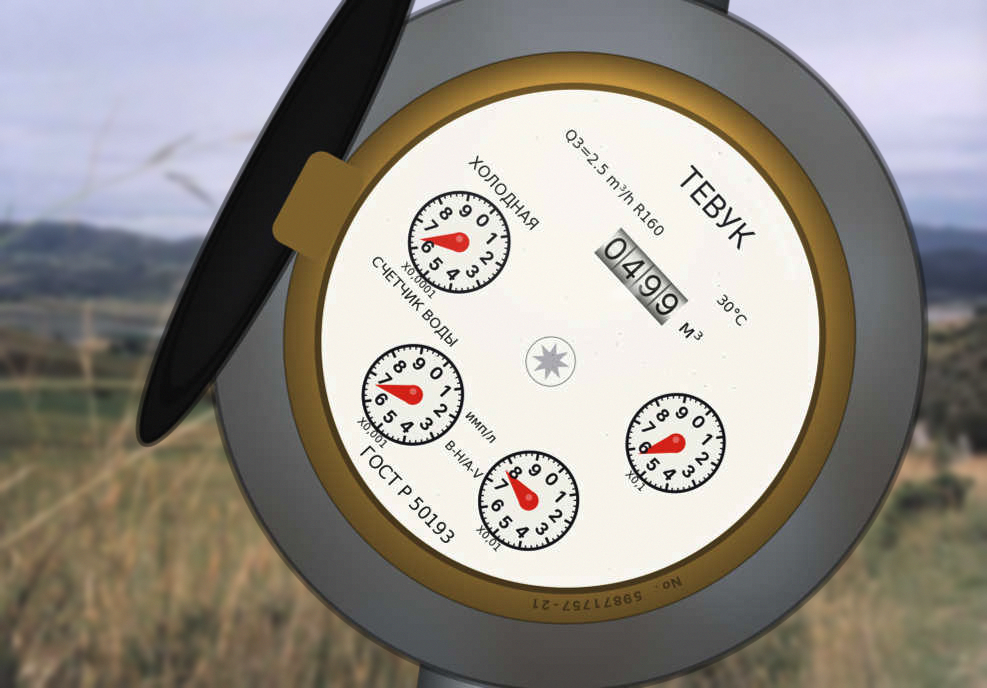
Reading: value=499.5766 unit=m³
